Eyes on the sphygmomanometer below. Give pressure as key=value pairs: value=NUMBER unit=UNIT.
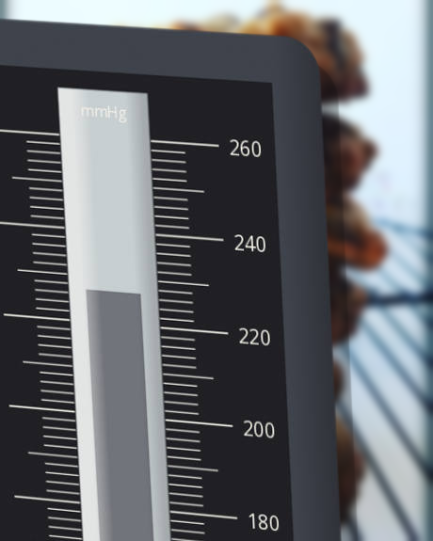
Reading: value=227 unit=mmHg
